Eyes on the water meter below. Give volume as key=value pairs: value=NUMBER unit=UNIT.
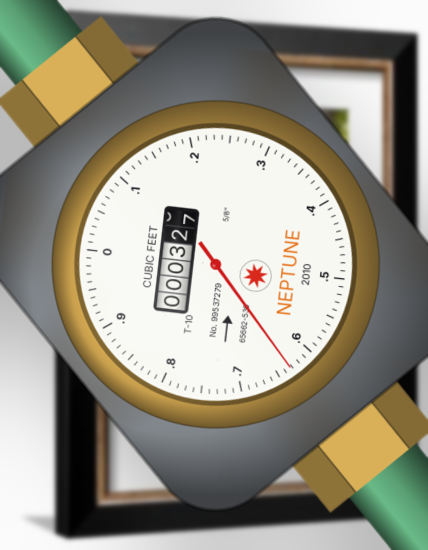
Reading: value=326.63 unit=ft³
